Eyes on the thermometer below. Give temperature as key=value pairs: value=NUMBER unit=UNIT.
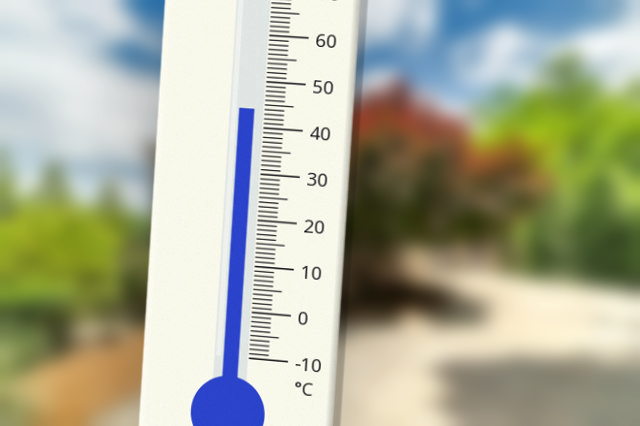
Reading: value=44 unit=°C
